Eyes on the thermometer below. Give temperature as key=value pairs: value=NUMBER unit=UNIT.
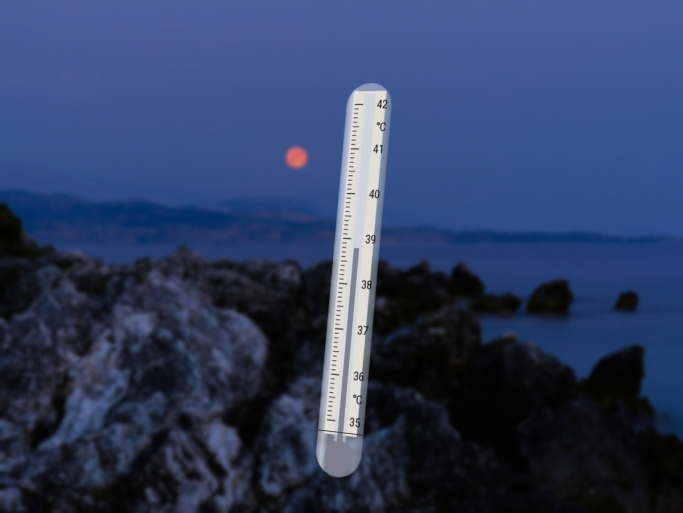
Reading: value=38.8 unit=°C
